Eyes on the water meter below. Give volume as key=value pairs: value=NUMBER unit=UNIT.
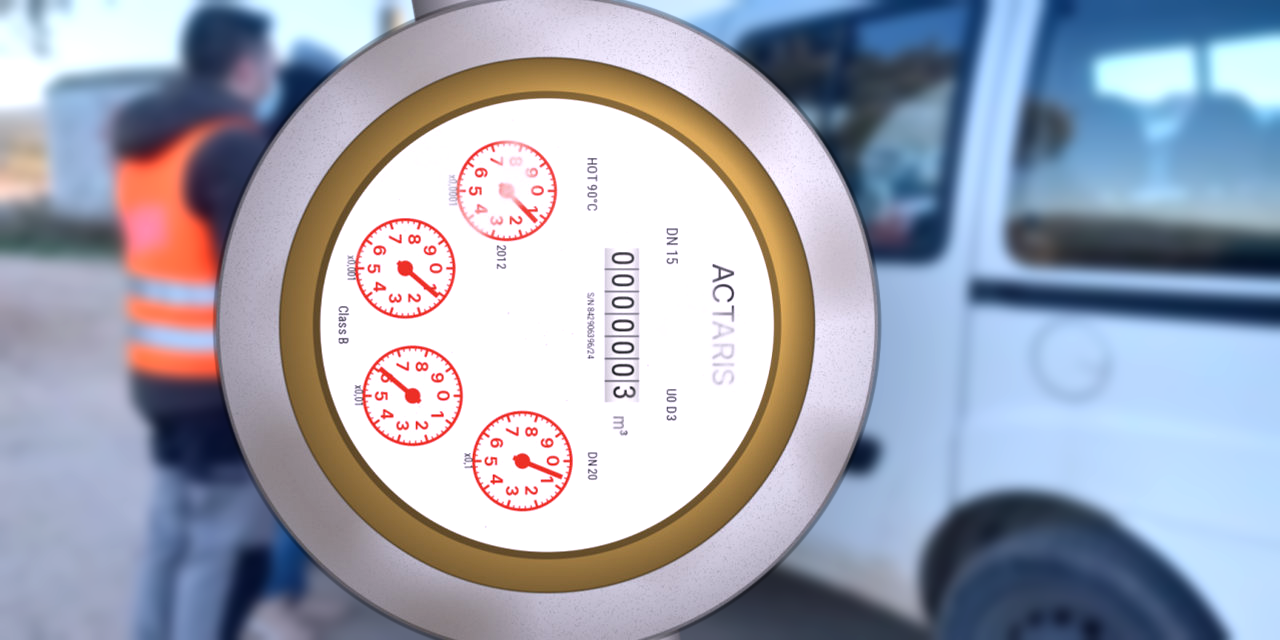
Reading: value=3.0611 unit=m³
